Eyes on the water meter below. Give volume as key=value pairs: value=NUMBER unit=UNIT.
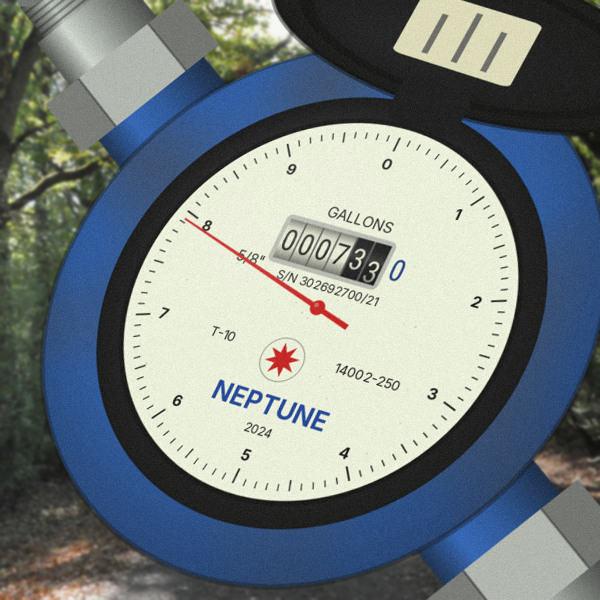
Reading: value=7327.9 unit=gal
